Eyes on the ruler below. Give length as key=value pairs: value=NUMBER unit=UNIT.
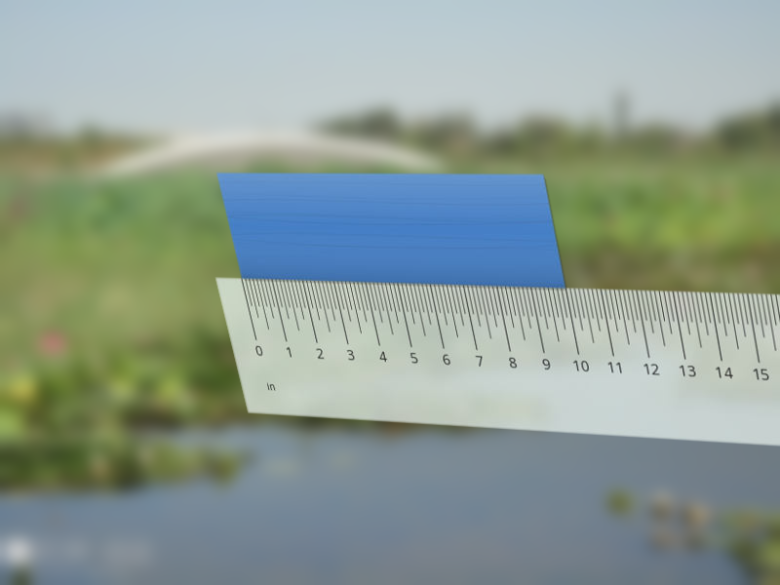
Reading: value=10 unit=in
